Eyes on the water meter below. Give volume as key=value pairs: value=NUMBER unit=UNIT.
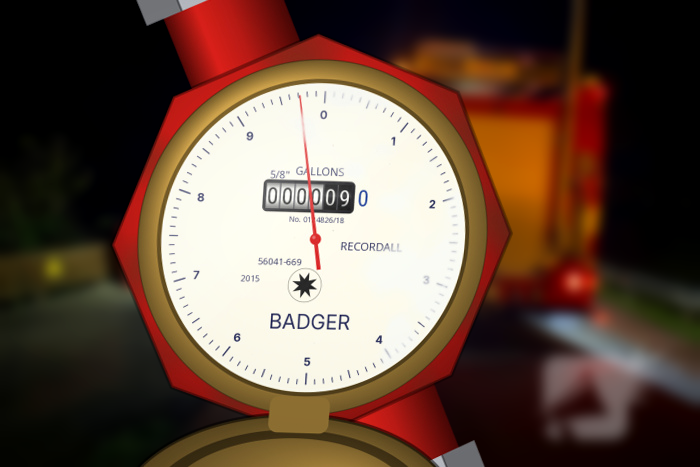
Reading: value=89.7 unit=gal
